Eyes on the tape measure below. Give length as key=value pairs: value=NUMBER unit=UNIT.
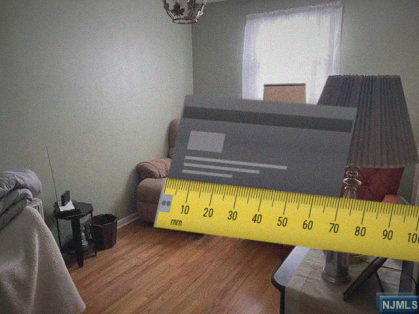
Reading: value=70 unit=mm
